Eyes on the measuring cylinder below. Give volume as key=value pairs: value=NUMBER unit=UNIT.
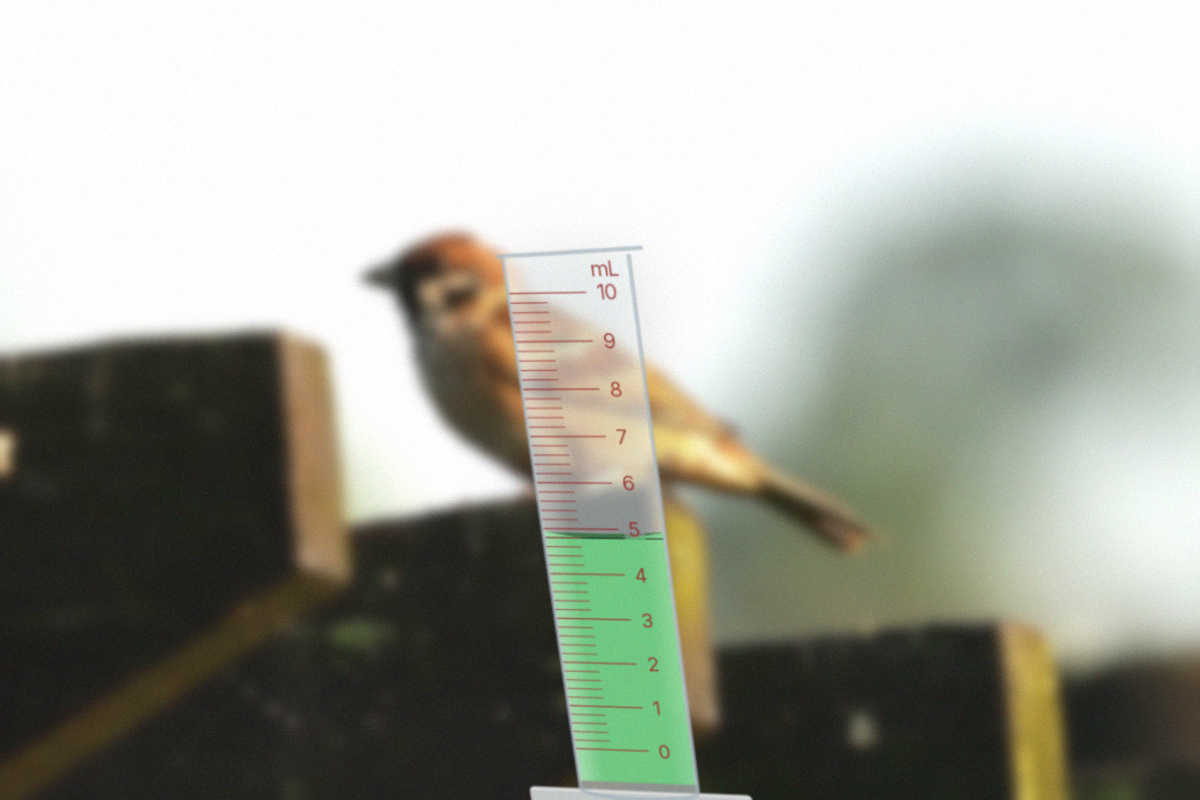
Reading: value=4.8 unit=mL
